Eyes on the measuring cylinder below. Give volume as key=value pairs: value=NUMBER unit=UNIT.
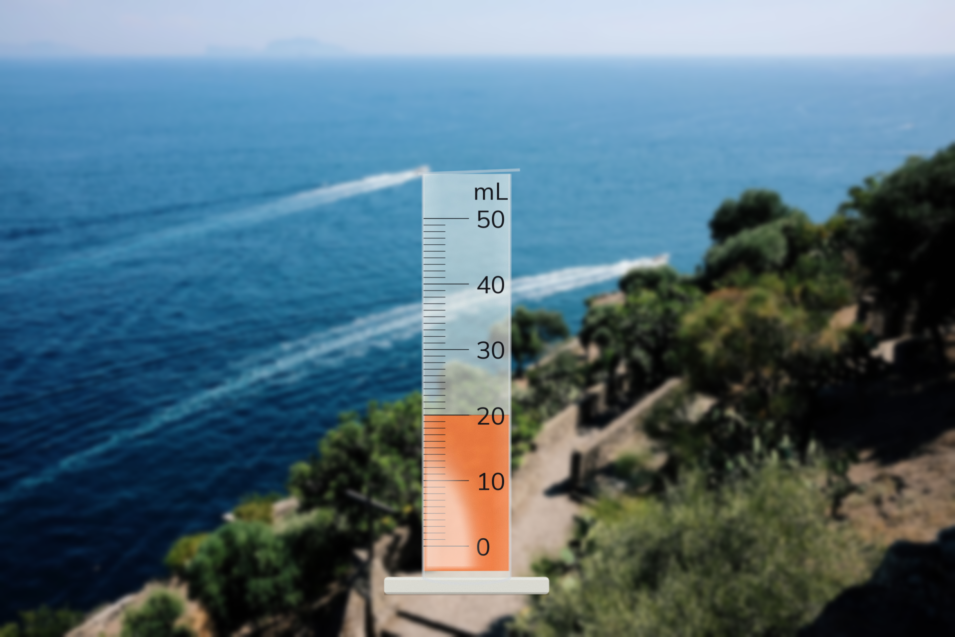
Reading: value=20 unit=mL
